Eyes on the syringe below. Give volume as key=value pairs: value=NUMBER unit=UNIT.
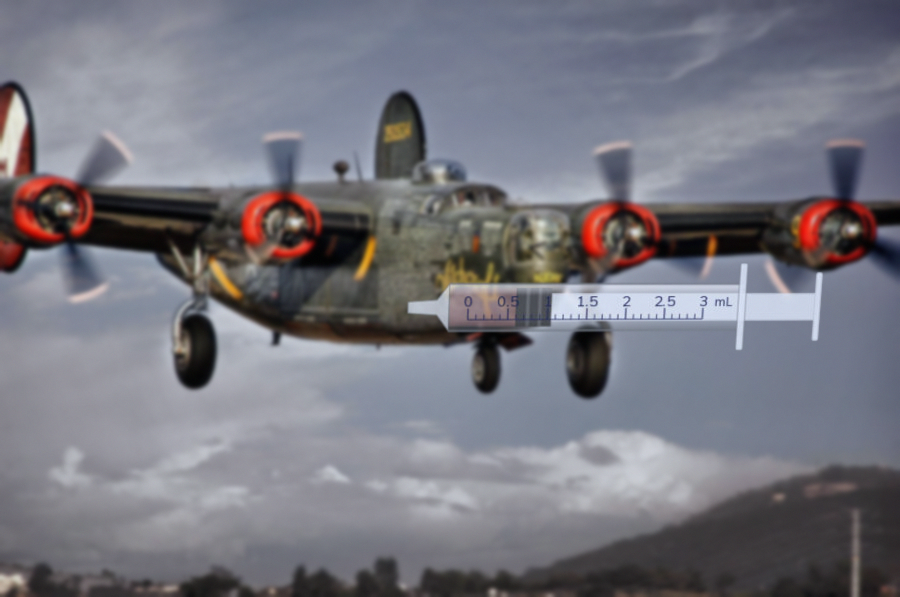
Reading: value=0.6 unit=mL
